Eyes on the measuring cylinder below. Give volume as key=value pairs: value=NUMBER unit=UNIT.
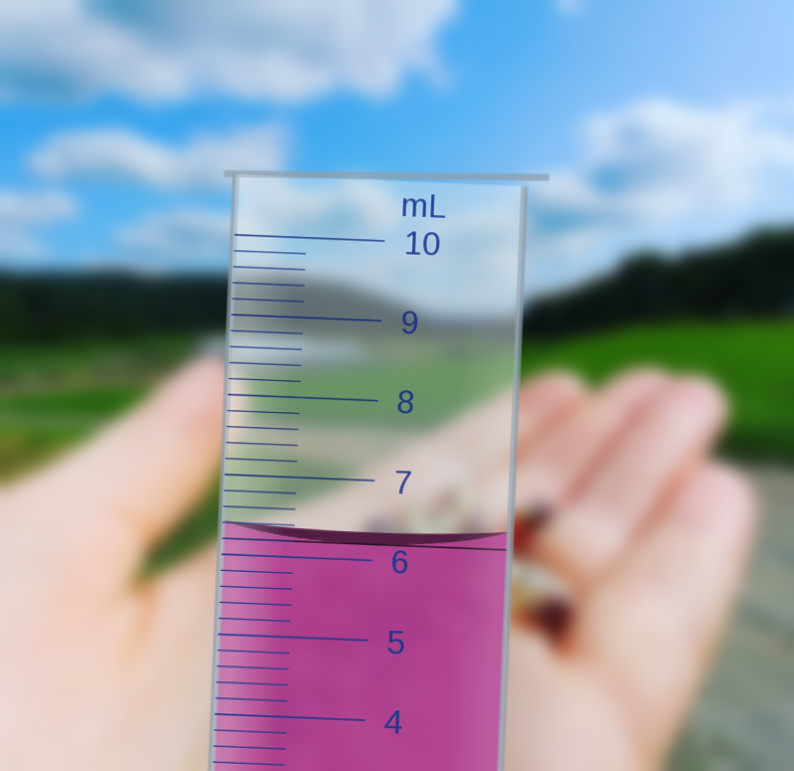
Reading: value=6.2 unit=mL
